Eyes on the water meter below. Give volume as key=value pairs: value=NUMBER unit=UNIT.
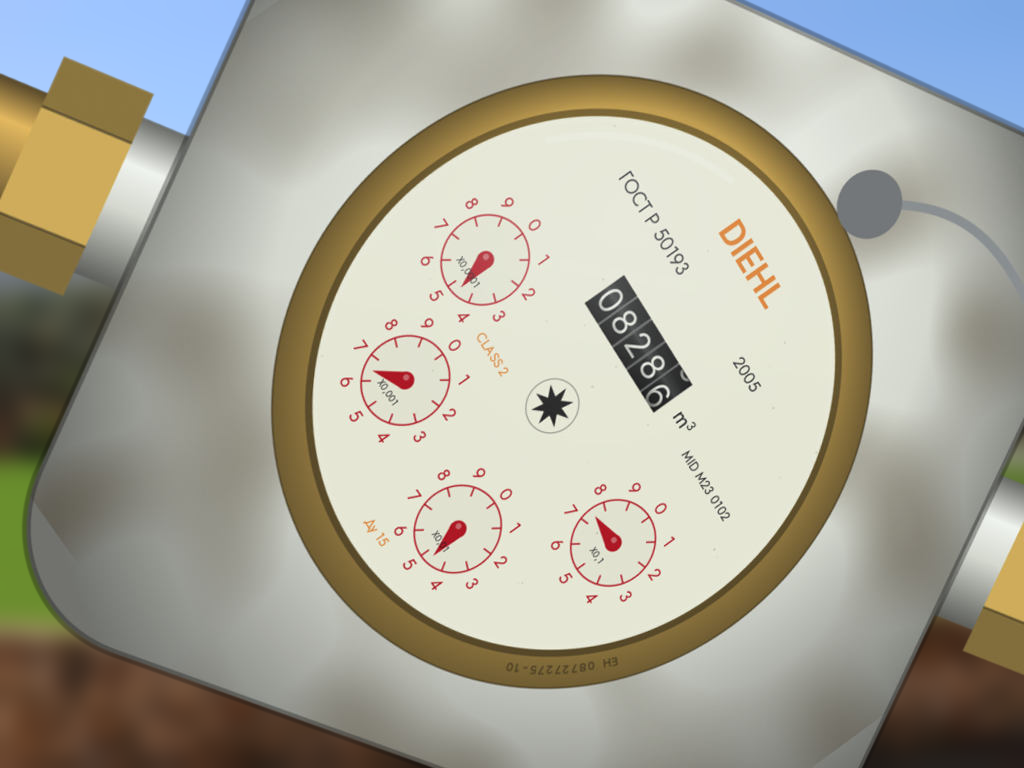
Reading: value=8285.7464 unit=m³
